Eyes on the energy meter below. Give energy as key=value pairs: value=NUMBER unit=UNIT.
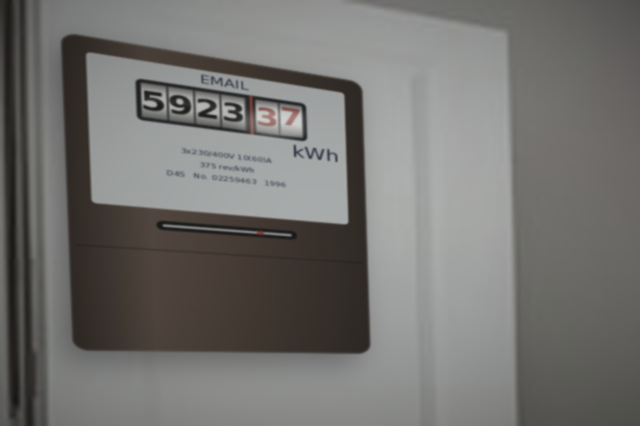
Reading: value=5923.37 unit=kWh
